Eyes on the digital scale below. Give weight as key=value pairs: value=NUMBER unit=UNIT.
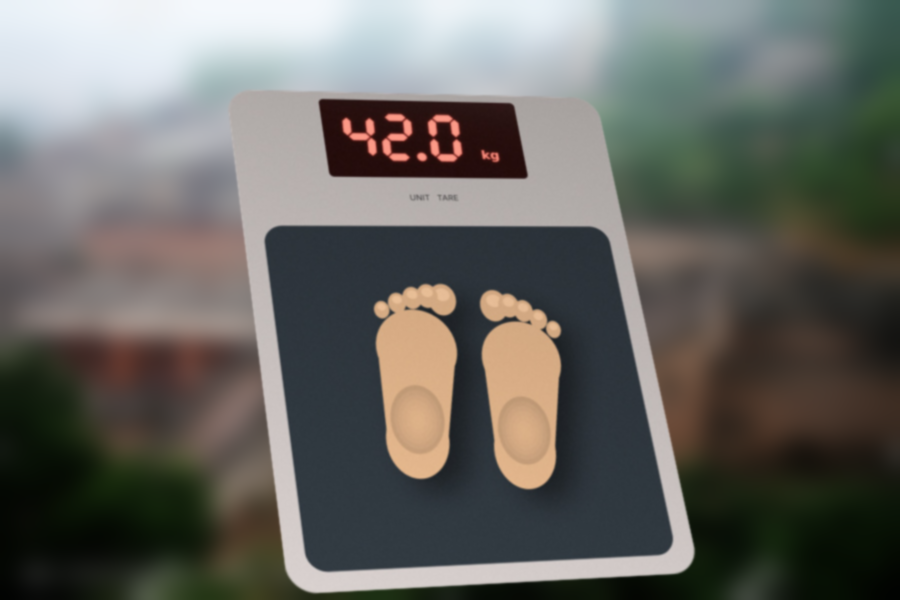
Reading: value=42.0 unit=kg
